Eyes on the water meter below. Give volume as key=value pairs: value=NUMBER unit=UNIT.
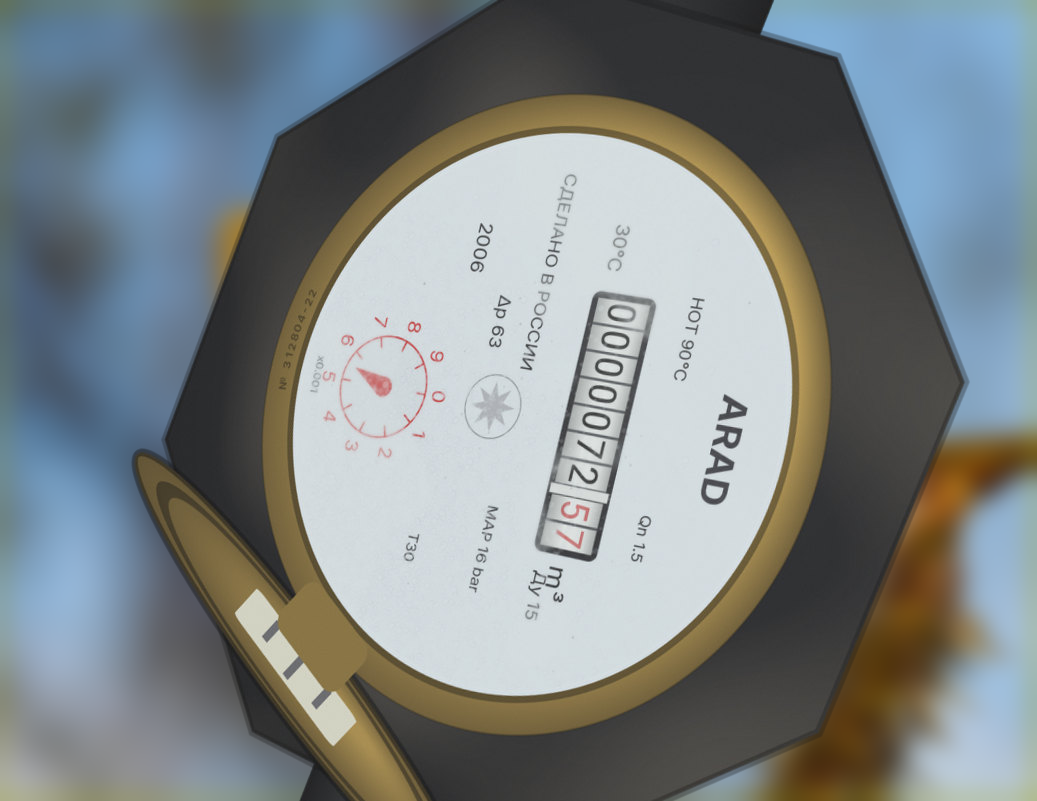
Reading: value=72.575 unit=m³
